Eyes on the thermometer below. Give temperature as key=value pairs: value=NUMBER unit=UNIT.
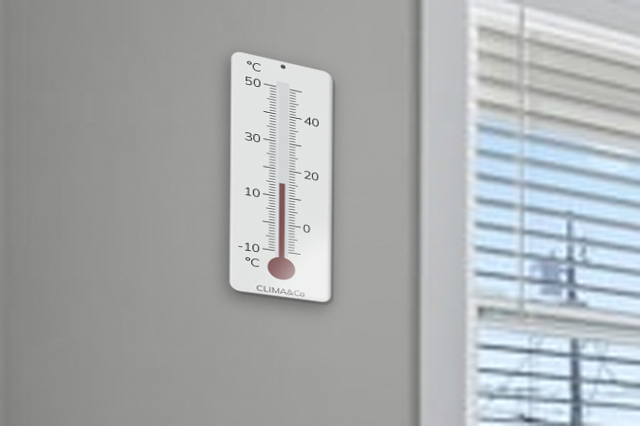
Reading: value=15 unit=°C
